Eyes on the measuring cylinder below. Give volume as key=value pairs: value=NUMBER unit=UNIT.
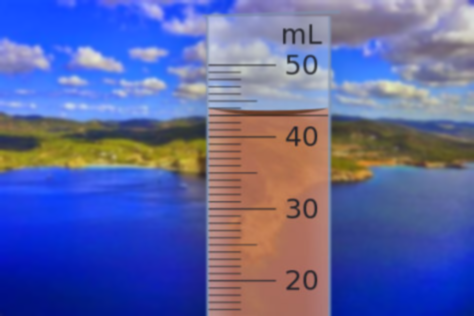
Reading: value=43 unit=mL
